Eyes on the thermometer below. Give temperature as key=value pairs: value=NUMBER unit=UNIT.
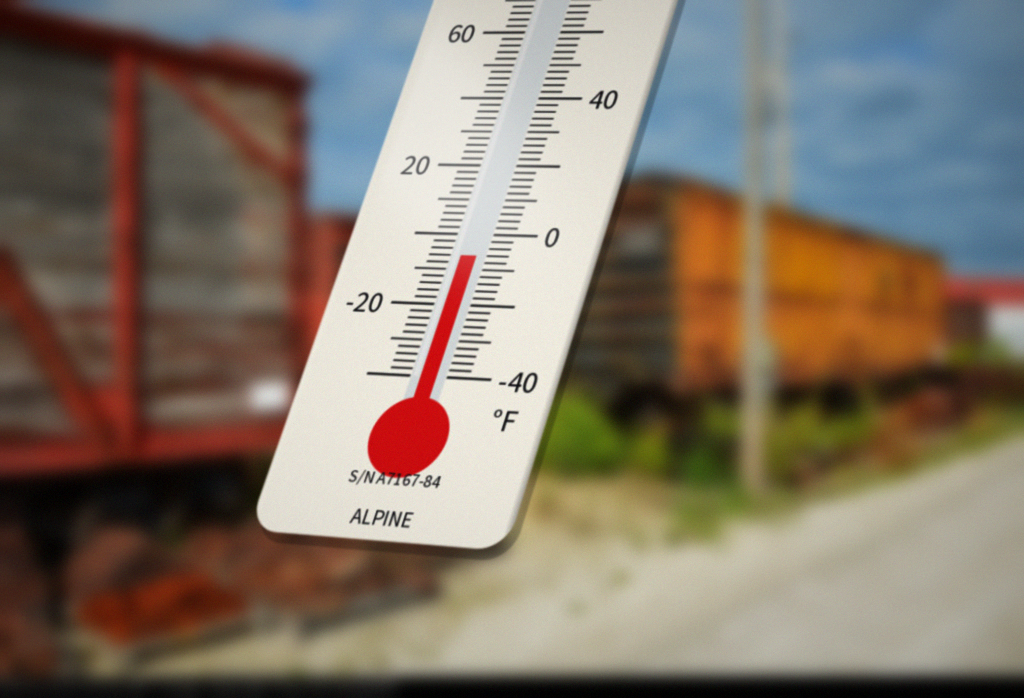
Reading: value=-6 unit=°F
